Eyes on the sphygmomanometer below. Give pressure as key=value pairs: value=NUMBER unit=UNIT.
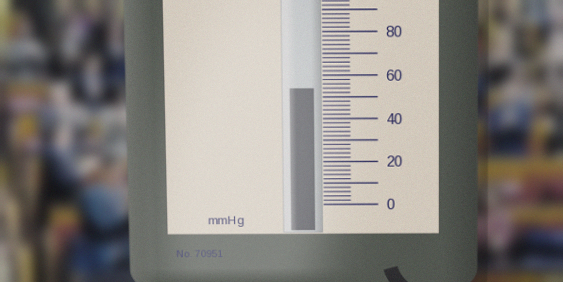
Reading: value=54 unit=mmHg
